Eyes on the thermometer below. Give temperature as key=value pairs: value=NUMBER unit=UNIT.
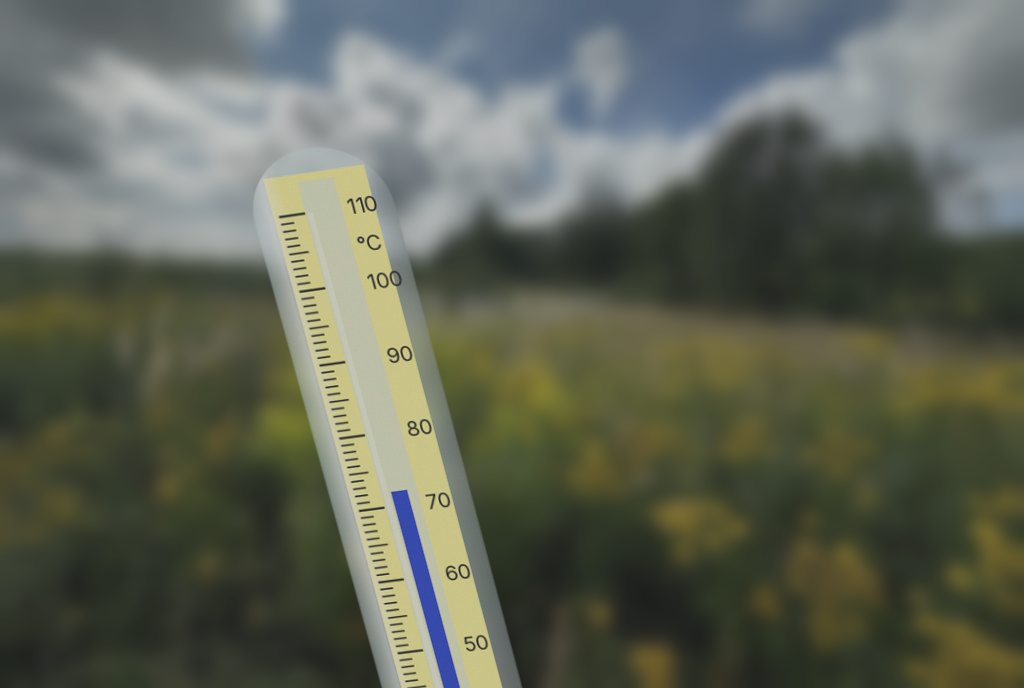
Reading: value=72 unit=°C
